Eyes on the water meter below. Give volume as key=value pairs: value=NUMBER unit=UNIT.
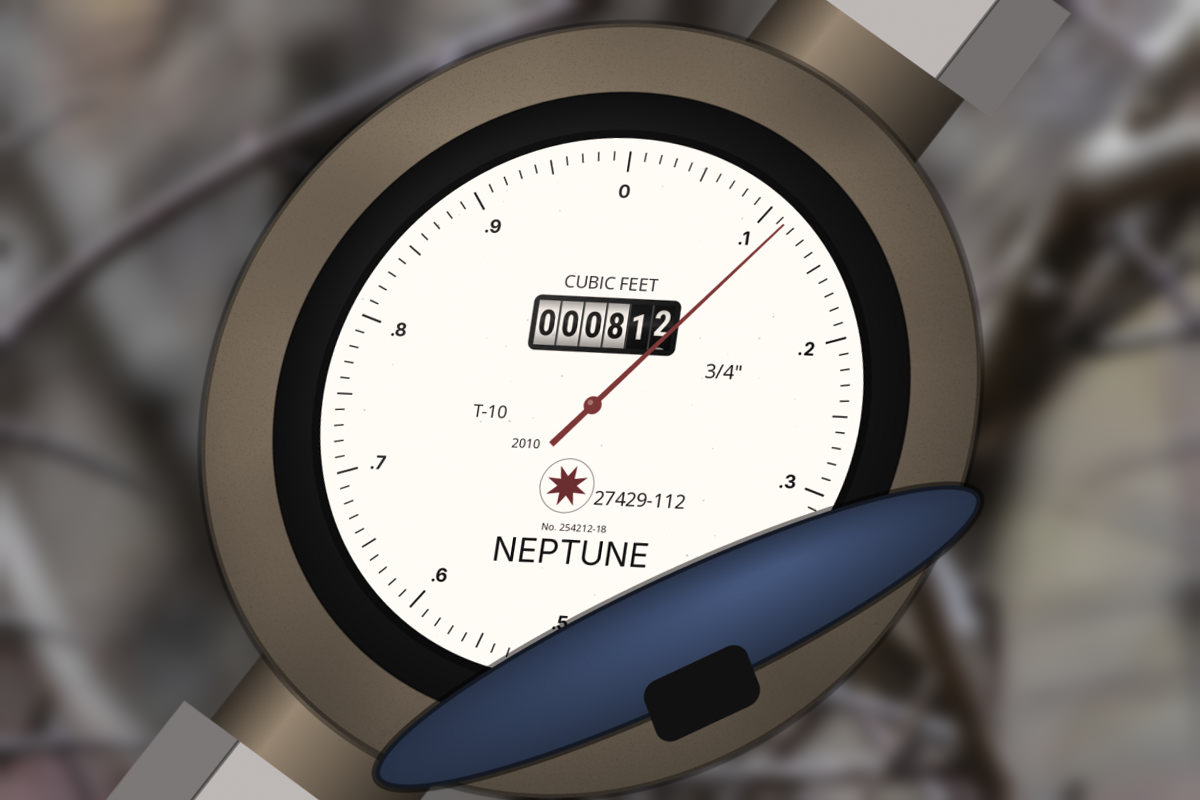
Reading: value=812.11 unit=ft³
